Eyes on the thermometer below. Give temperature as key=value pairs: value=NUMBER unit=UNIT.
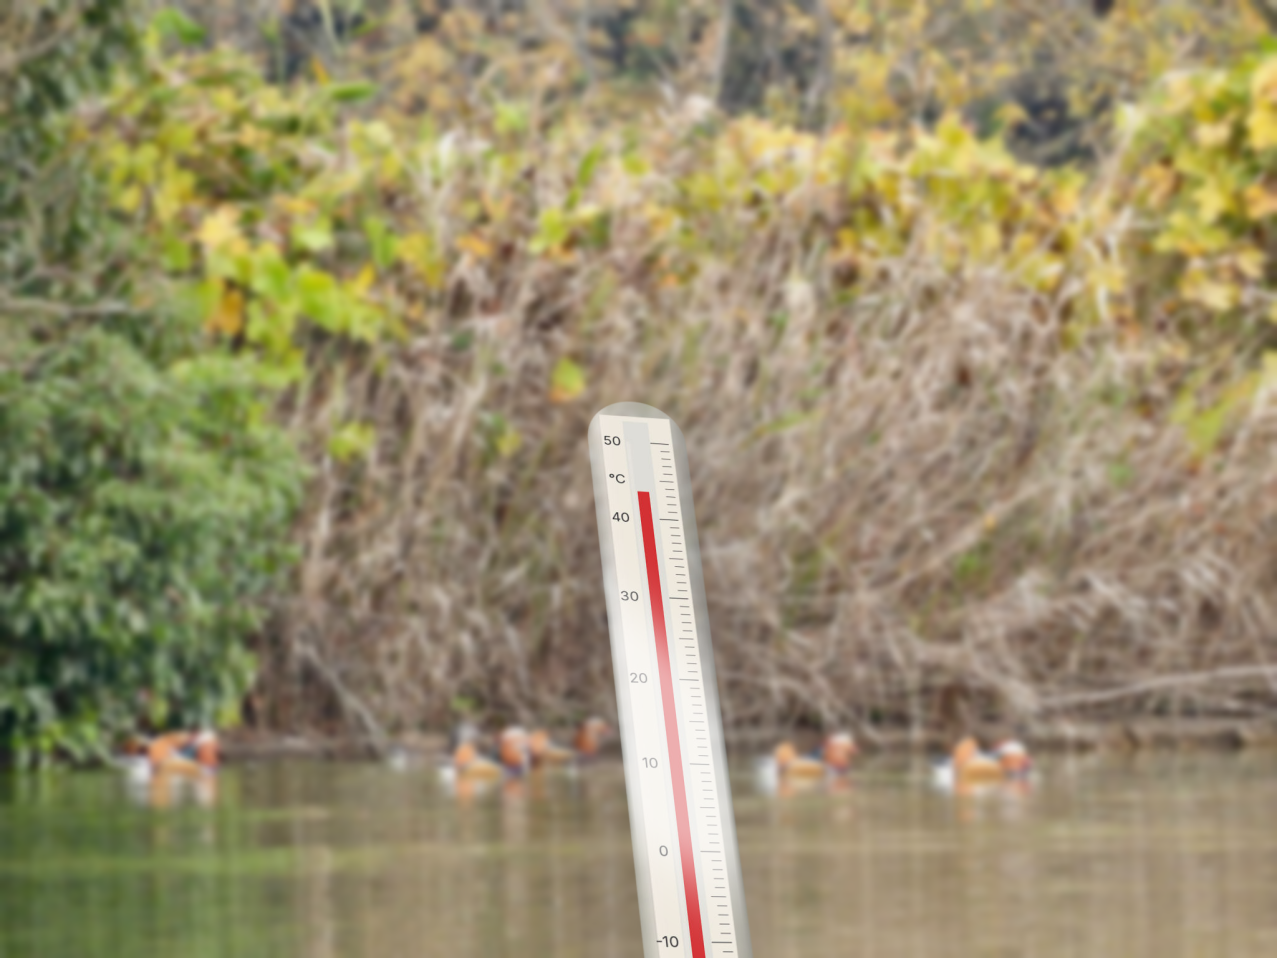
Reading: value=43.5 unit=°C
